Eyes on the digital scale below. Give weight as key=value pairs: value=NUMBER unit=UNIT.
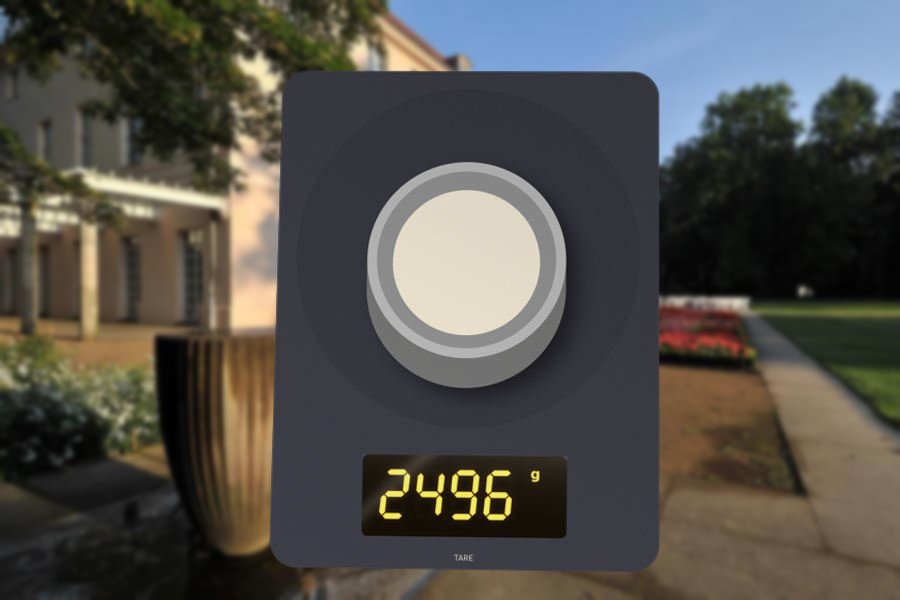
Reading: value=2496 unit=g
